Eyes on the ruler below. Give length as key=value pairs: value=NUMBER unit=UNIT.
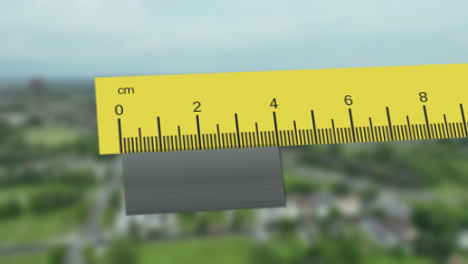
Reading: value=4 unit=cm
